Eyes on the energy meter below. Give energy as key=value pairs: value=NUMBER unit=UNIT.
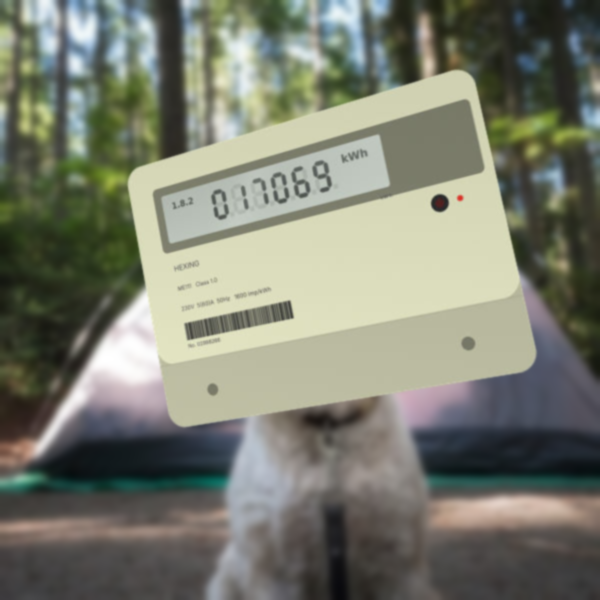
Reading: value=17069 unit=kWh
